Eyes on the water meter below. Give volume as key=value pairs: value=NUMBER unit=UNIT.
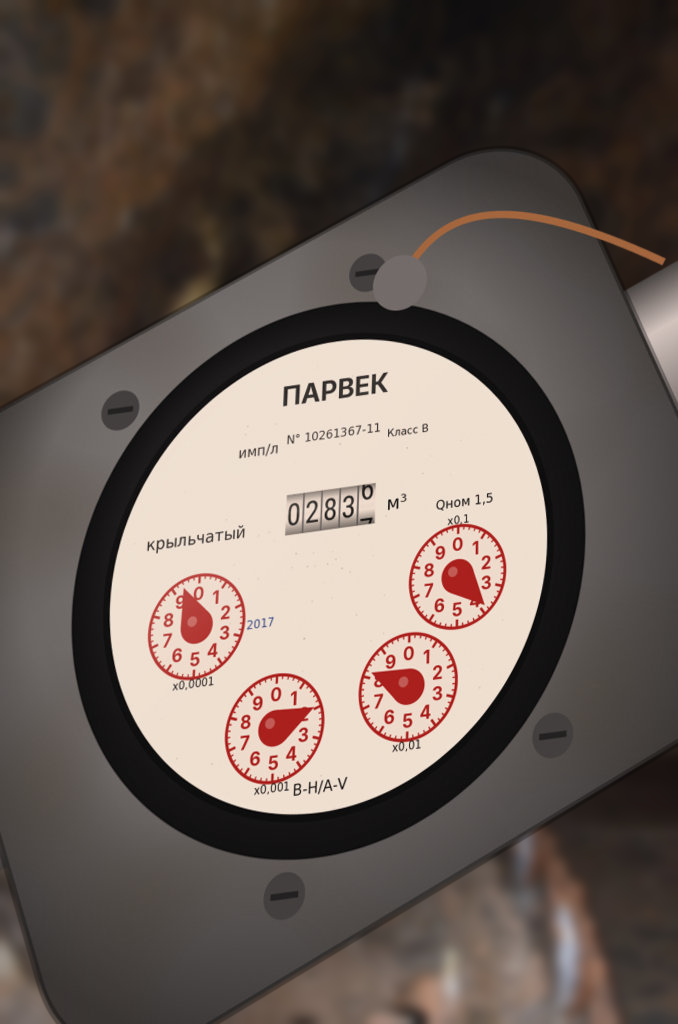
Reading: value=2836.3819 unit=m³
